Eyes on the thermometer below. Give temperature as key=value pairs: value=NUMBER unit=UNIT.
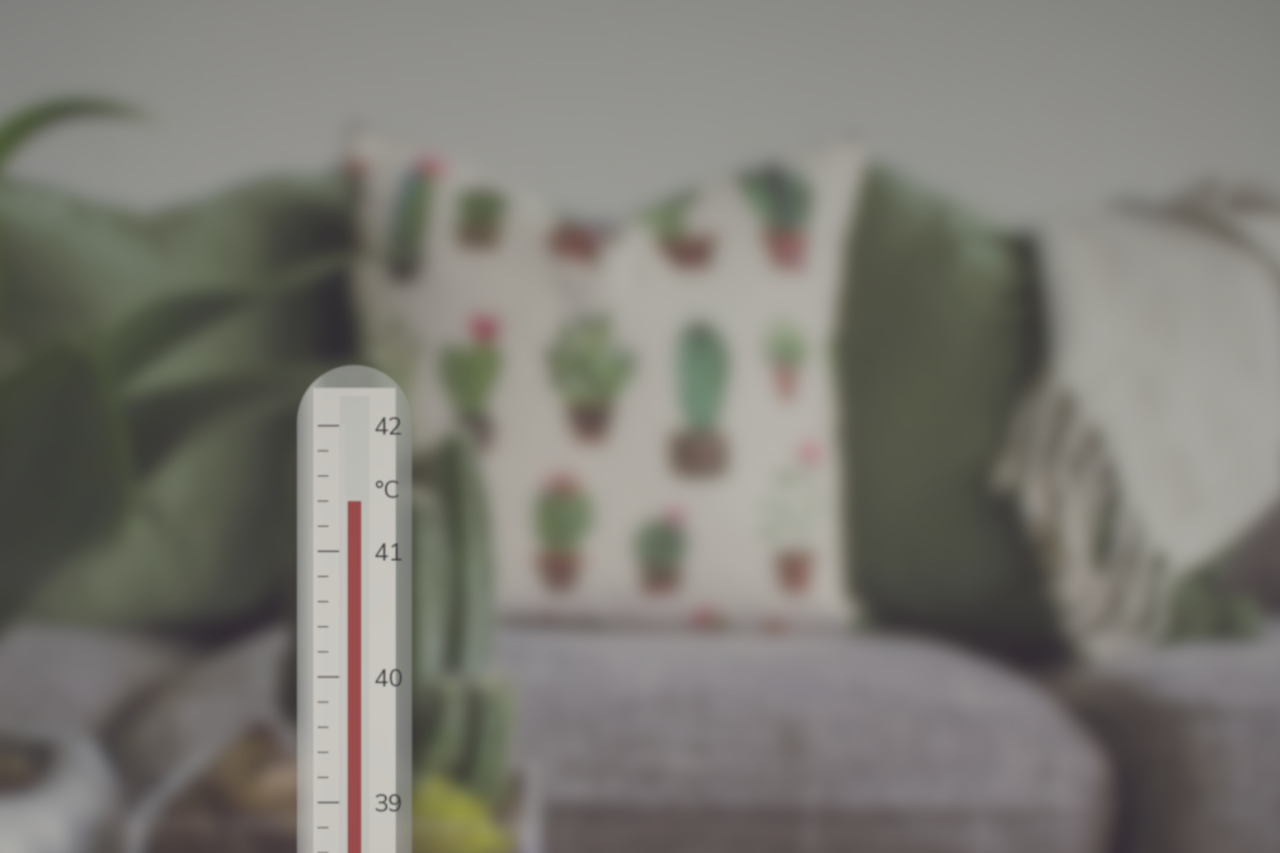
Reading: value=41.4 unit=°C
